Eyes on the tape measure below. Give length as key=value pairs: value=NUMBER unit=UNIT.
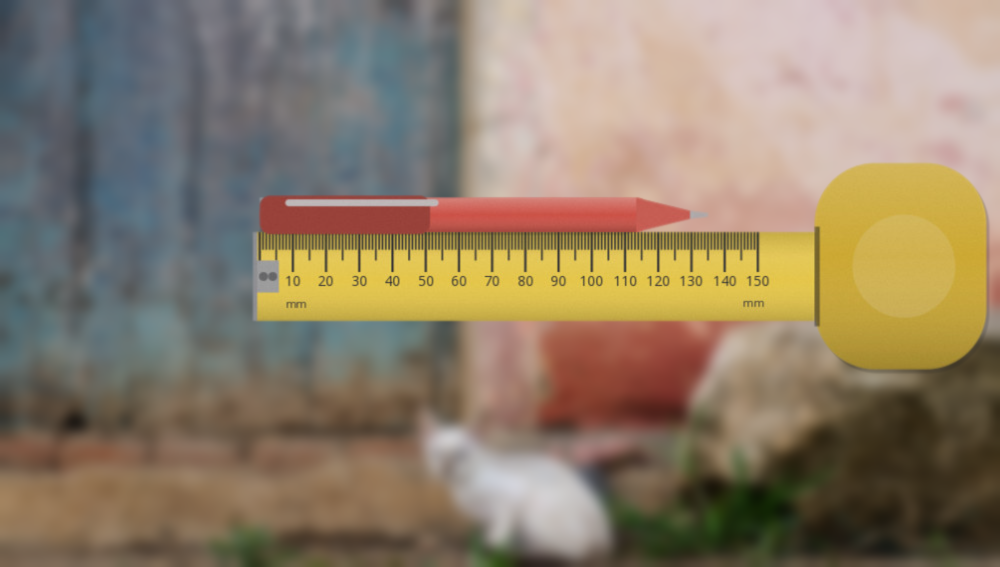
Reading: value=135 unit=mm
